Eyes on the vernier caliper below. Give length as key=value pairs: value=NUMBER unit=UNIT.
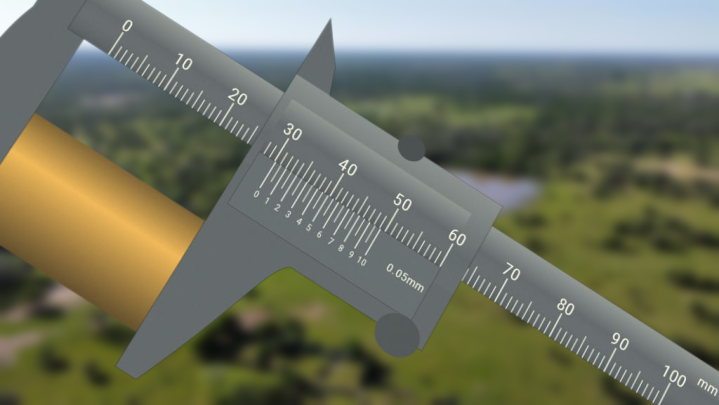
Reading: value=30.2 unit=mm
